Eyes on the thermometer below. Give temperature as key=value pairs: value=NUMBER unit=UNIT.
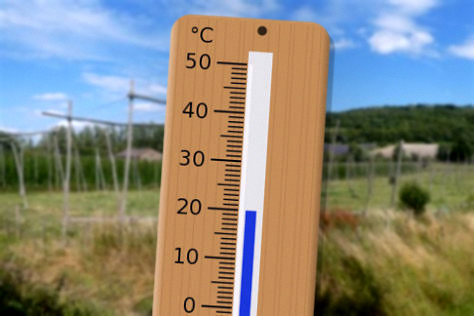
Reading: value=20 unit=°C
